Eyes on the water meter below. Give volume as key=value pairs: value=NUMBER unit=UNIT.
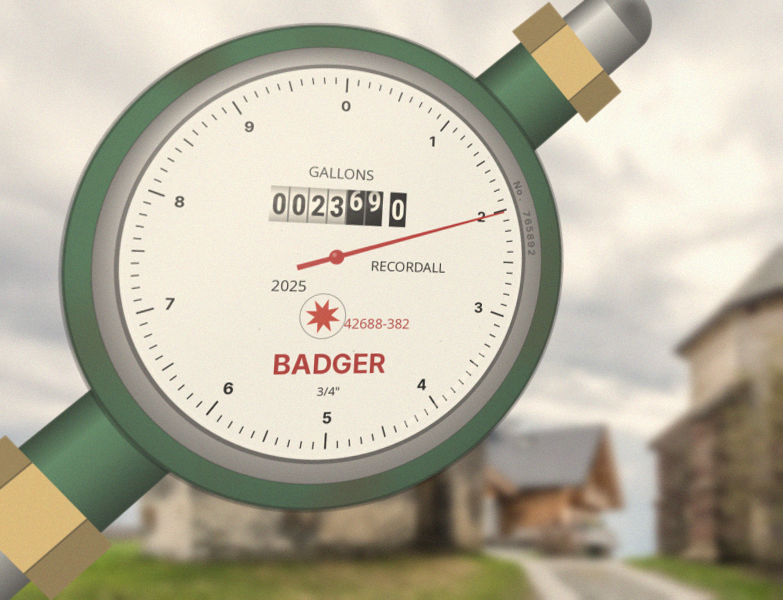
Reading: value=23692.0 unit=gal
